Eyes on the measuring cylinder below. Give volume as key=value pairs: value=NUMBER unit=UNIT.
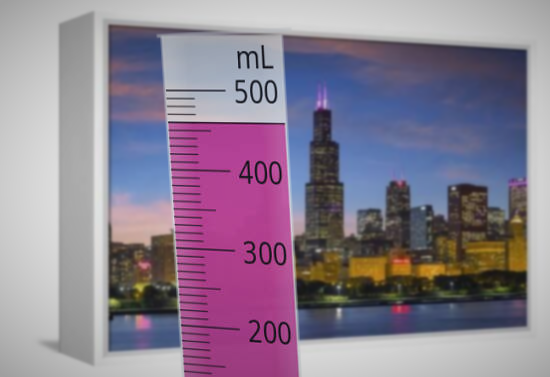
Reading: value=460 unit=mL
